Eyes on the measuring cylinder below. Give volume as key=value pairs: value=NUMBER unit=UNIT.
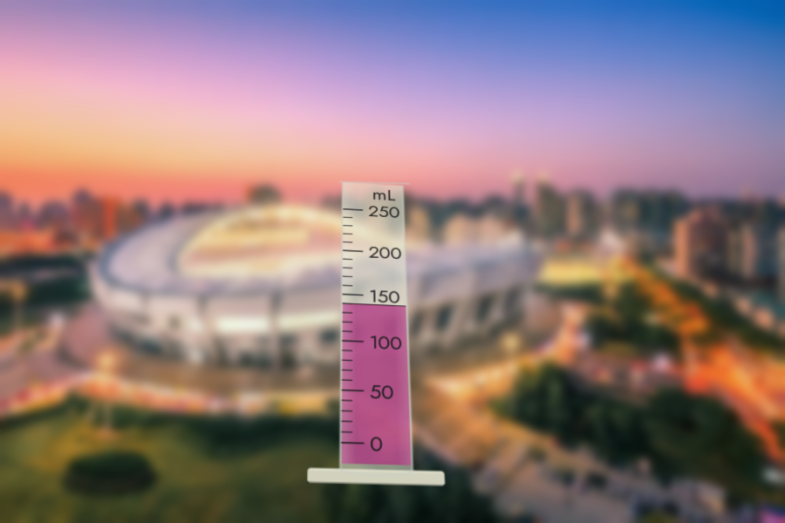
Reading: value=140 unit=mL
